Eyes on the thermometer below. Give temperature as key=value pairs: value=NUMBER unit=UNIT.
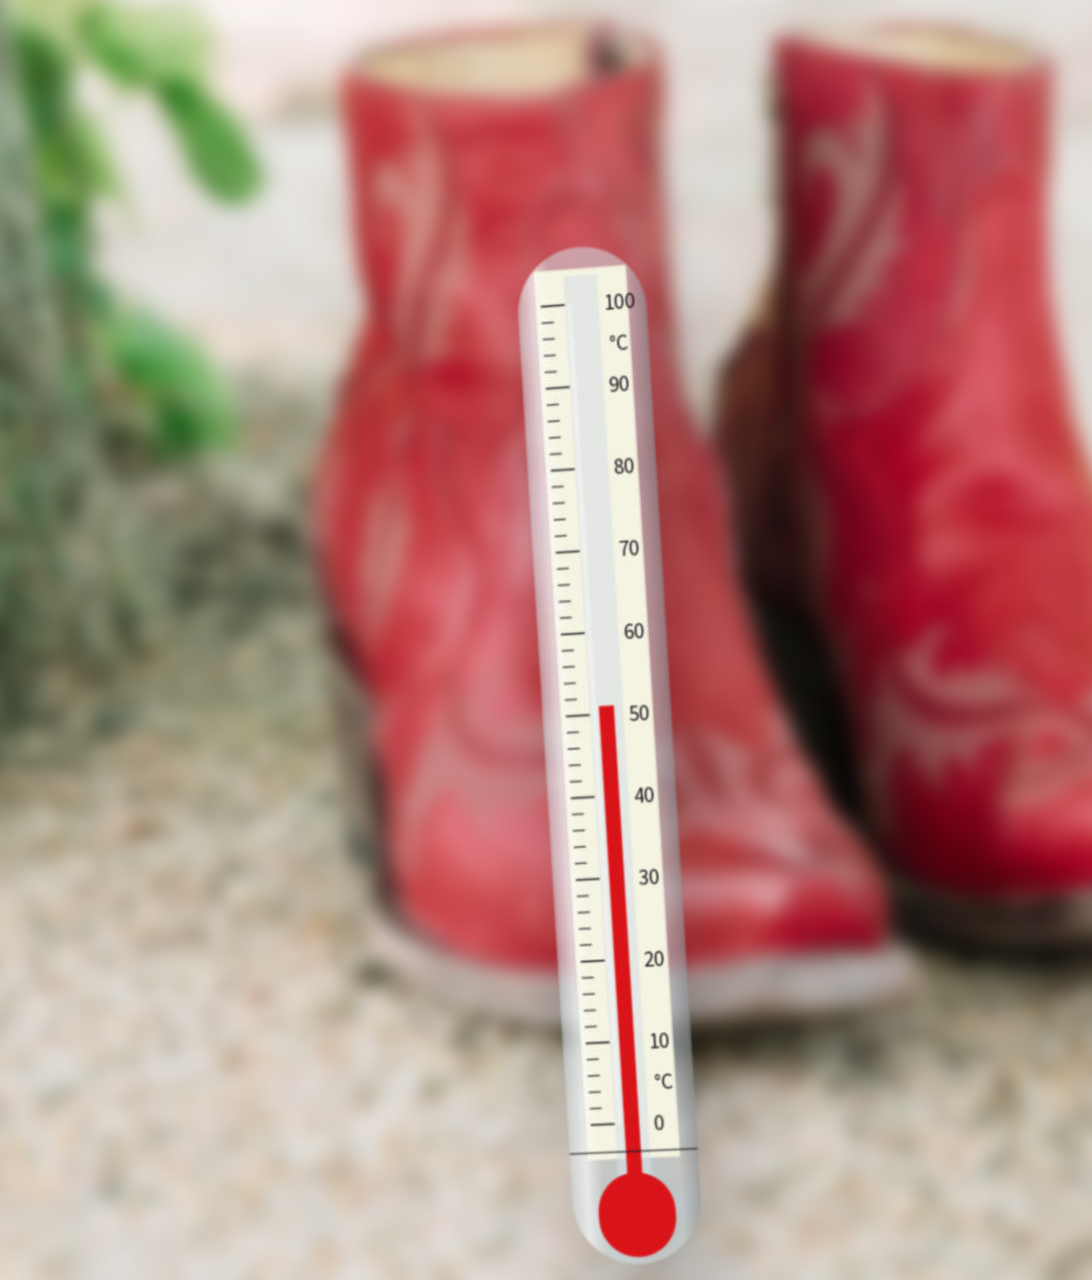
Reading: value=51 unit=°C
